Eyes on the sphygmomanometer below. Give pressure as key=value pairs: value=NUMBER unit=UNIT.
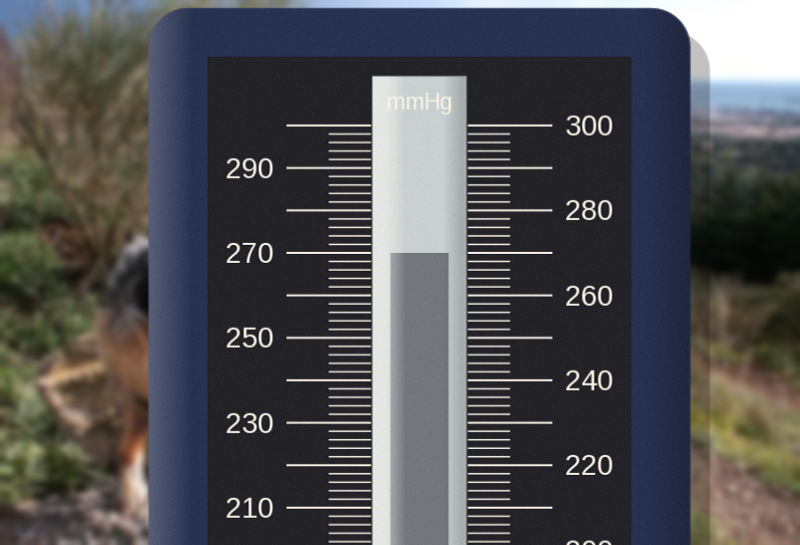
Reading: value=270 unit=mmHg
